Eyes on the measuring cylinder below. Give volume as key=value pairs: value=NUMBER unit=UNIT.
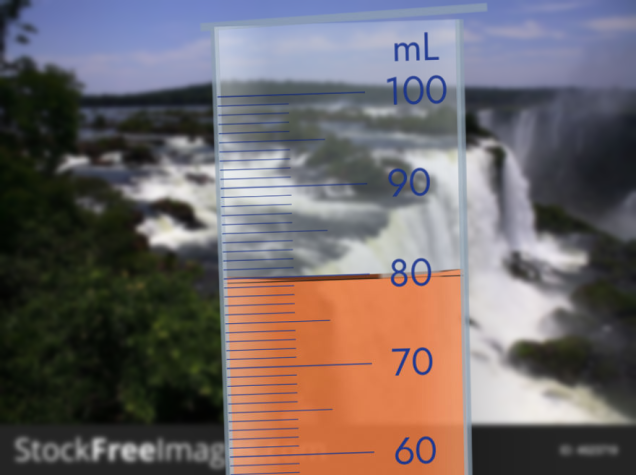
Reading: value=79.5 unit=mL
